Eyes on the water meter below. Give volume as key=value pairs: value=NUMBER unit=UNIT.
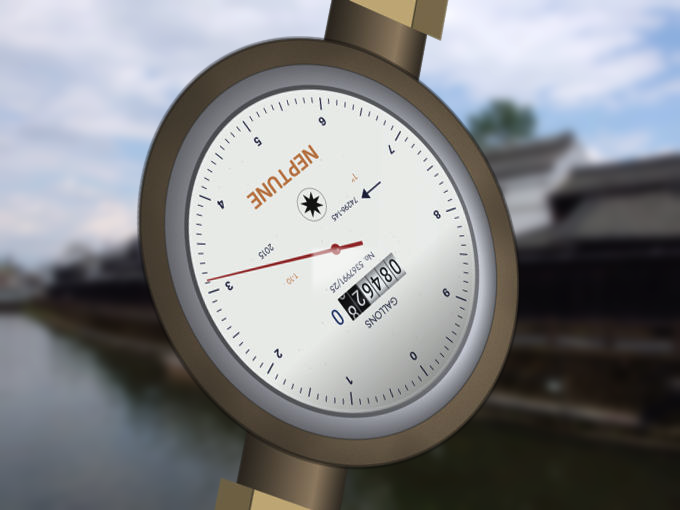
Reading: value=846283.1 unit=gal
